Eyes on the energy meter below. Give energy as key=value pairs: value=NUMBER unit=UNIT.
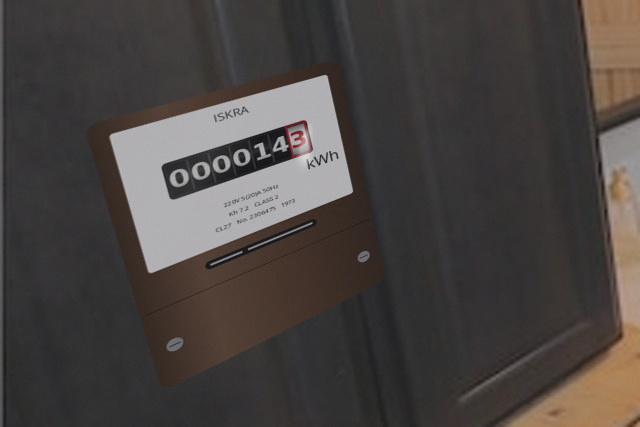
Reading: value=14.3 unit=kWh
